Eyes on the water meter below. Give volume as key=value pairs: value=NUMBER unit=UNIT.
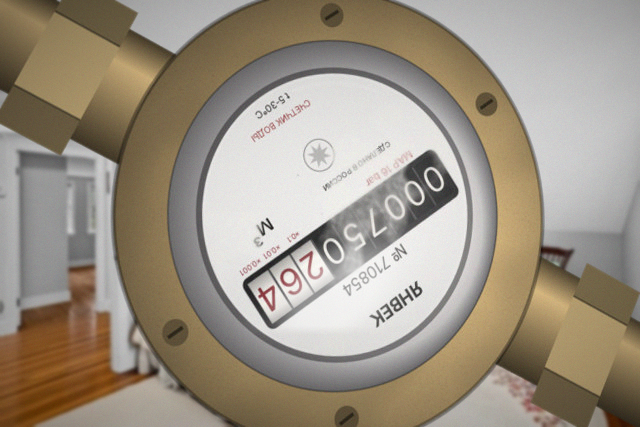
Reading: value=750.264 unit=m³
